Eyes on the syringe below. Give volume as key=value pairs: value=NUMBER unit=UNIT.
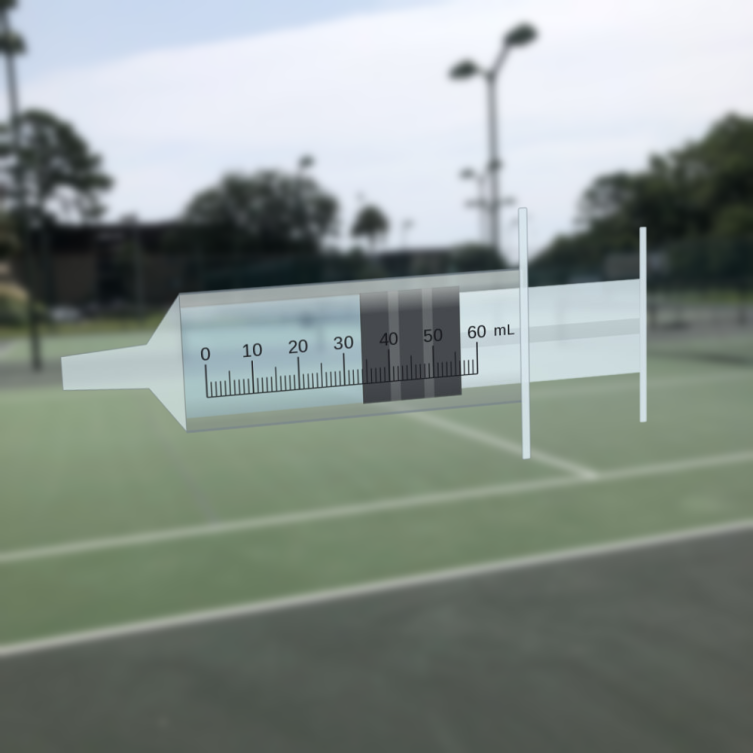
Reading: value=34 unit=mL
